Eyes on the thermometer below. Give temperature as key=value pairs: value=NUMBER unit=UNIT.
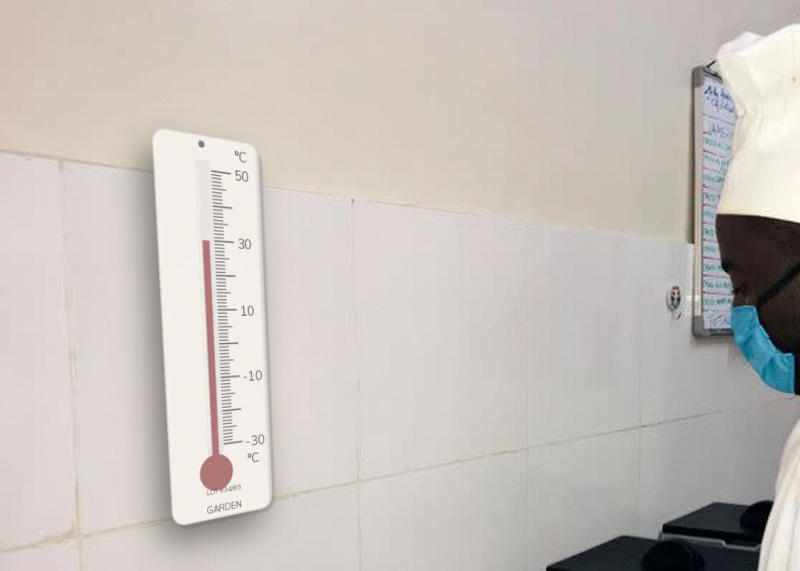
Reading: value=30 unit=°C
